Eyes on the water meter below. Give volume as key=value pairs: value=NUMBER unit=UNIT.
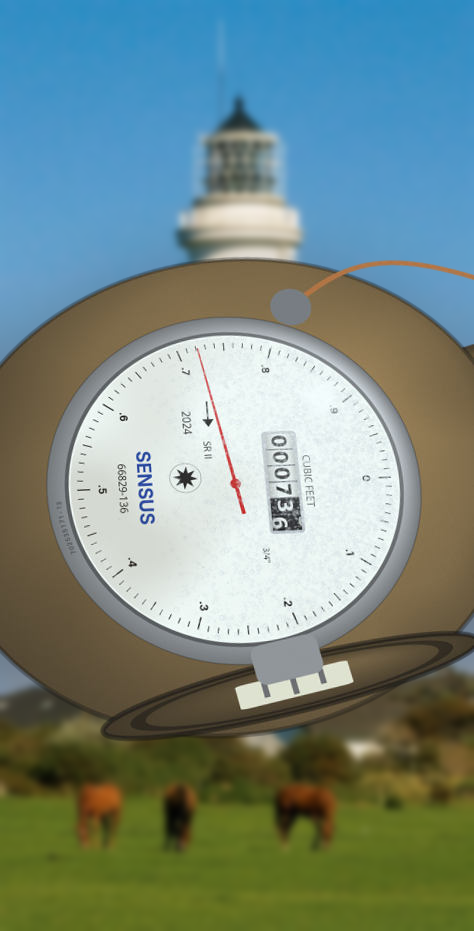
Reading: value=735.72 unit=ft³
